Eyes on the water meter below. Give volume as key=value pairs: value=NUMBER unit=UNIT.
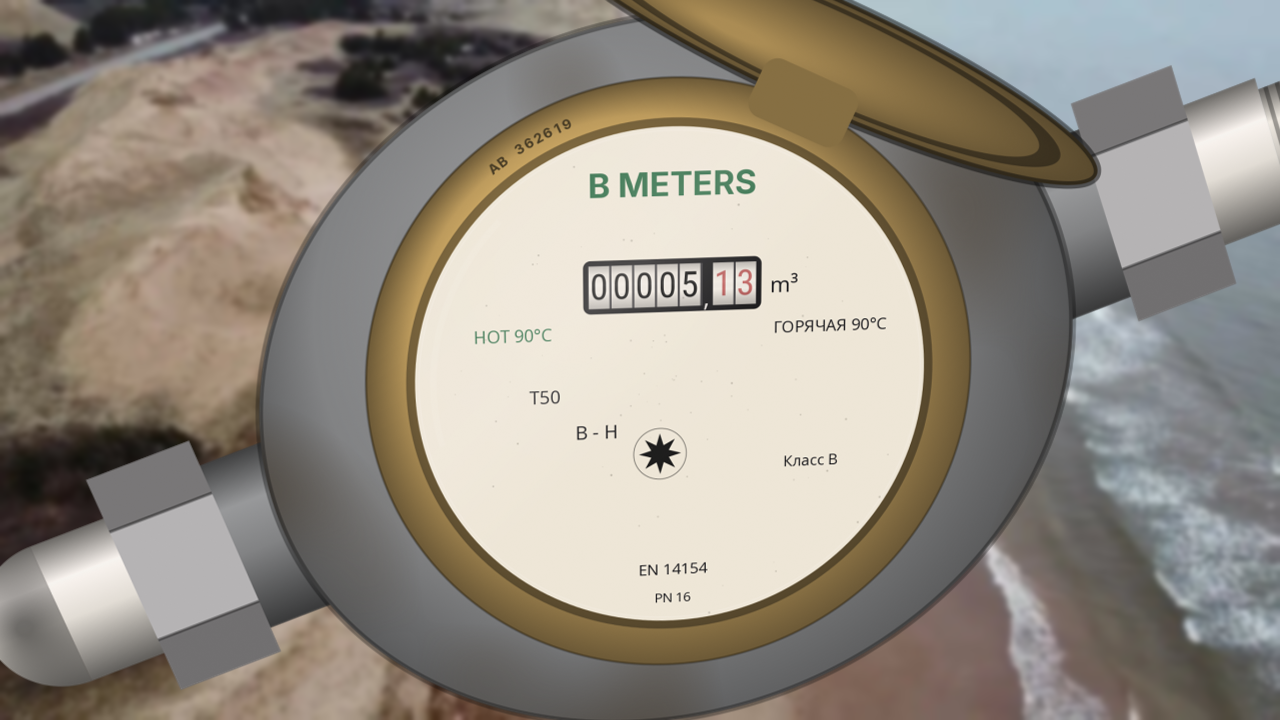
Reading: value=5.13 unit=m³
